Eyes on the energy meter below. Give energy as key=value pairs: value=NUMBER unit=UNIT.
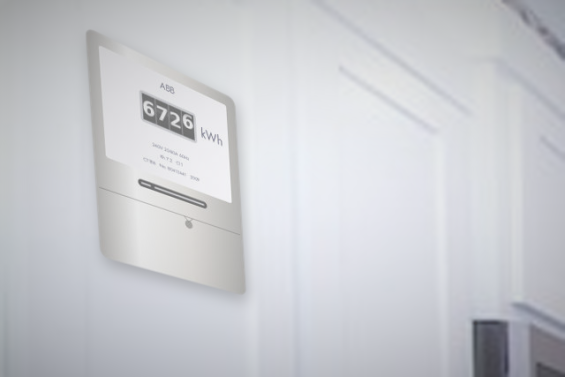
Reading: value=6726 unit=kWh
